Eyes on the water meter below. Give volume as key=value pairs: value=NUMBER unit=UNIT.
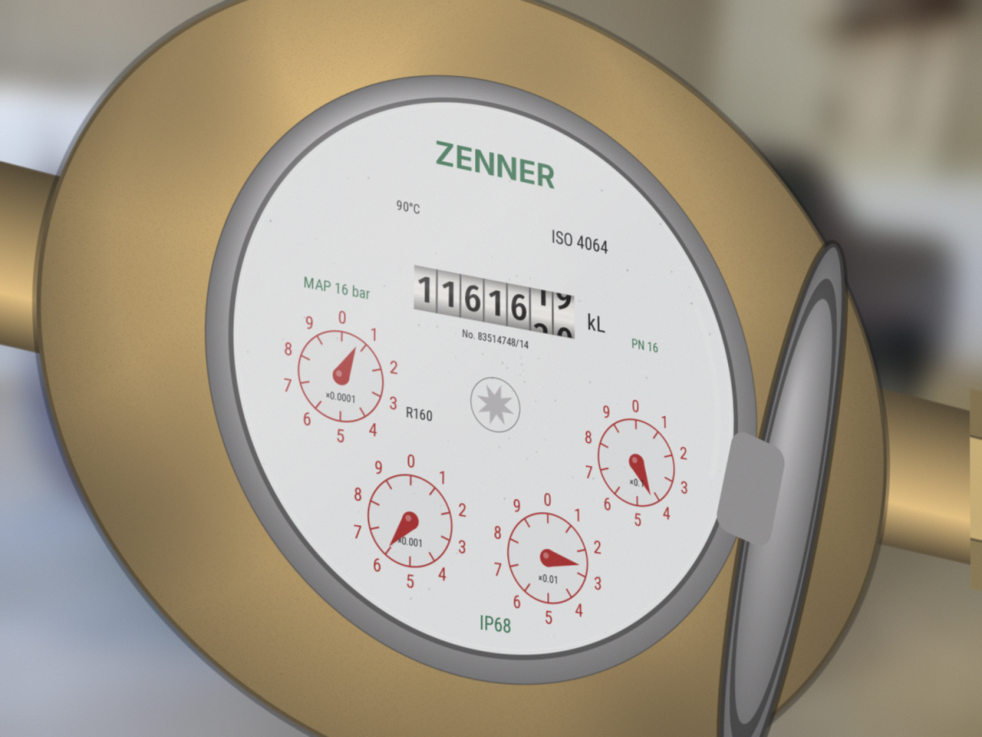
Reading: value=1161619.4260 unit=kL
